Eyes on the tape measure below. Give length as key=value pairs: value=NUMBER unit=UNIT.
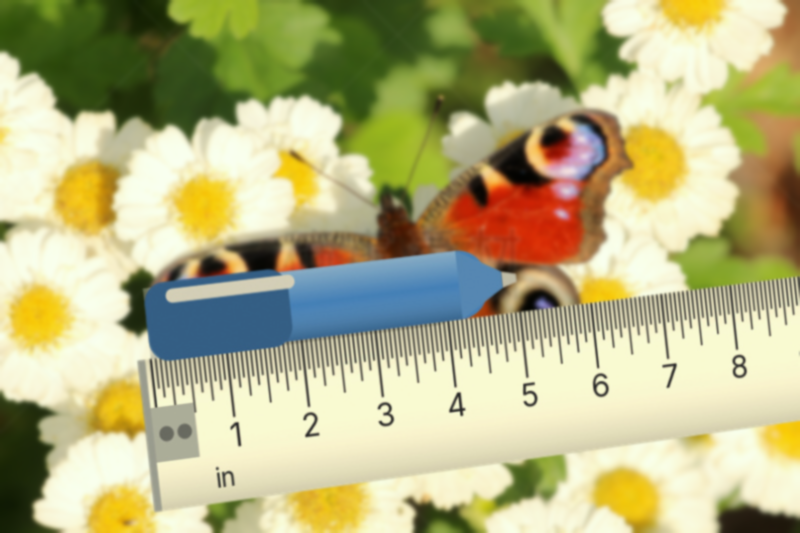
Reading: value=5 unit=in
